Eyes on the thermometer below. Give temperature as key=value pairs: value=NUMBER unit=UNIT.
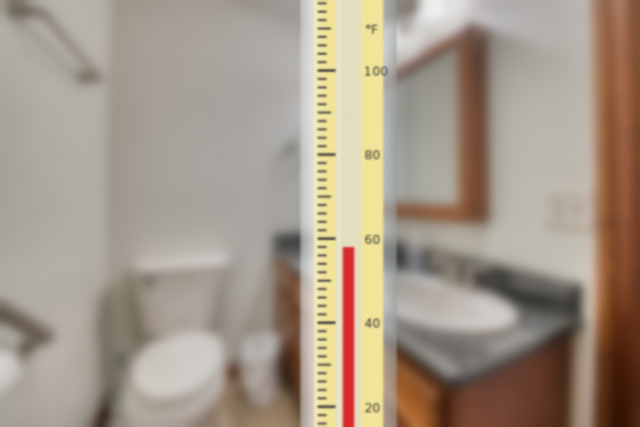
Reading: value=58 unit=°F
